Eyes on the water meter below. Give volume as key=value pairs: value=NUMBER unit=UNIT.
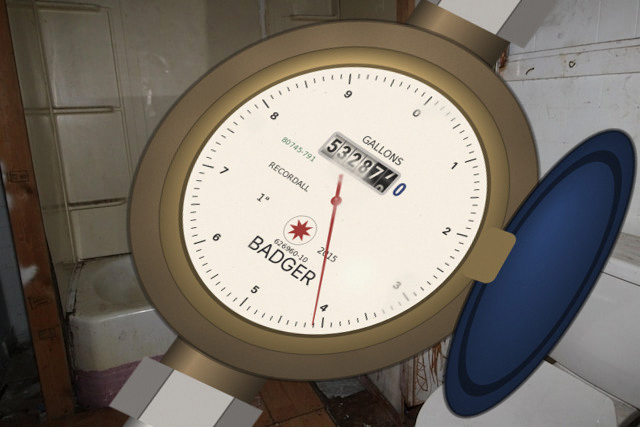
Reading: value=5328774.1 unit=gal
